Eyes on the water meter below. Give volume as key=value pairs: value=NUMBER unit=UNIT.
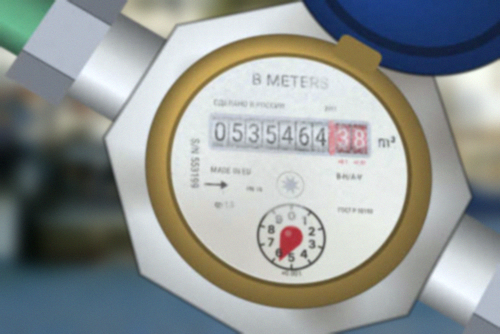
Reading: value=535464.385 unit=m³
